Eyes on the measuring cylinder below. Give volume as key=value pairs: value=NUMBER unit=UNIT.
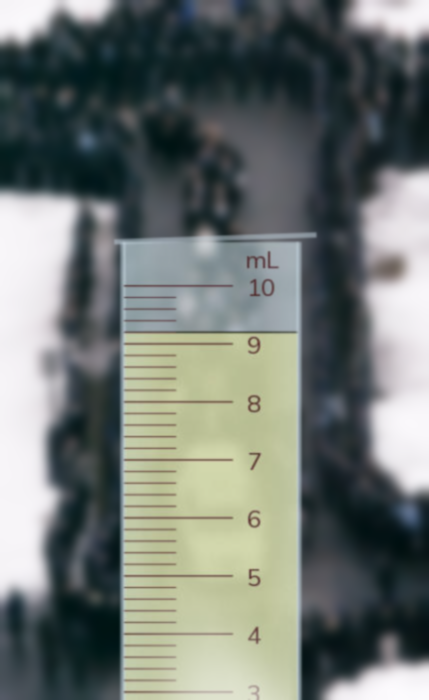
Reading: value=9.2 unit=mL
